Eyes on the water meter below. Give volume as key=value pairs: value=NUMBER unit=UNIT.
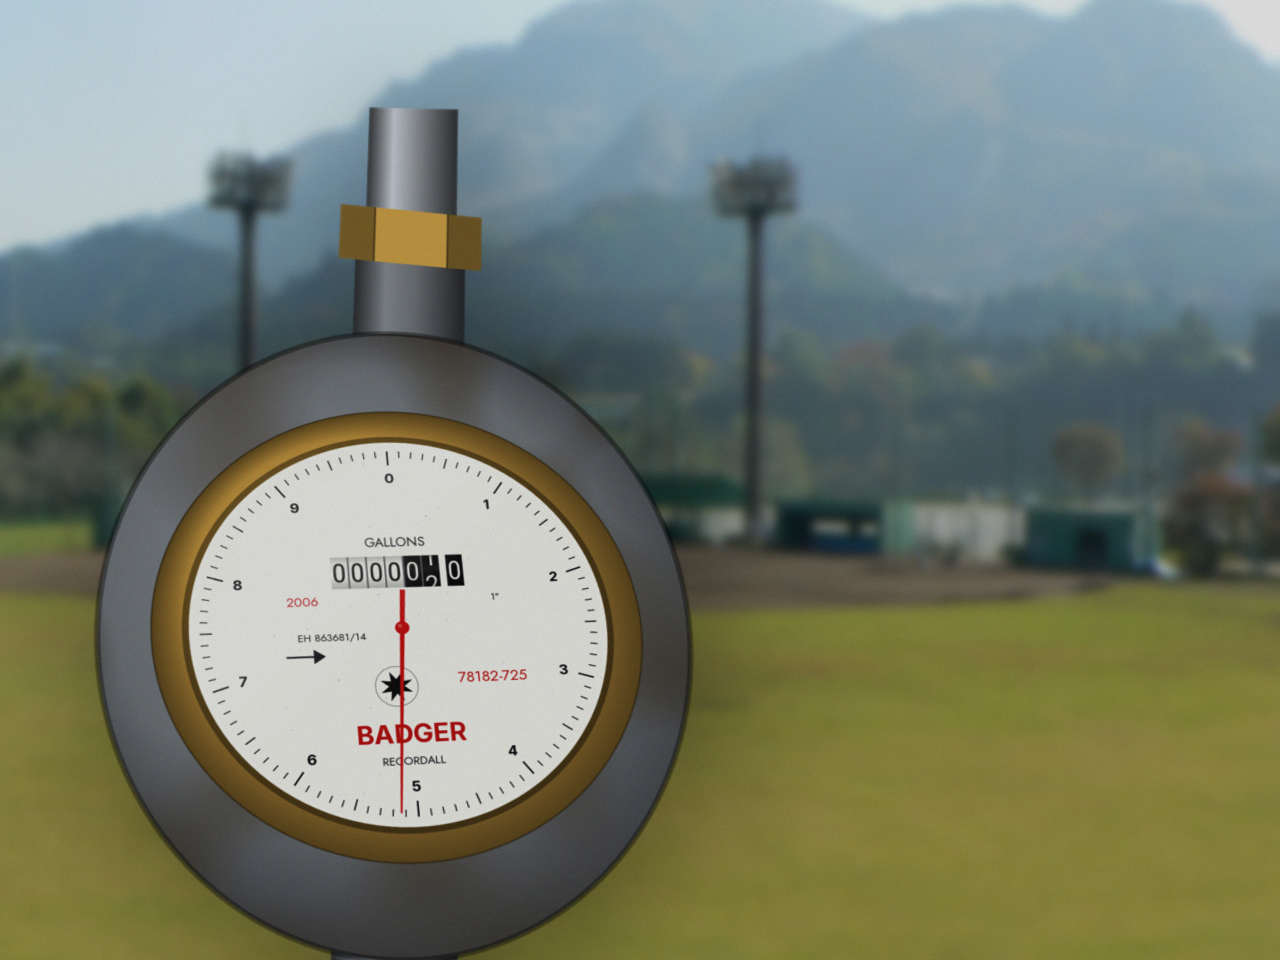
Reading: value=15.1 unit=gal
